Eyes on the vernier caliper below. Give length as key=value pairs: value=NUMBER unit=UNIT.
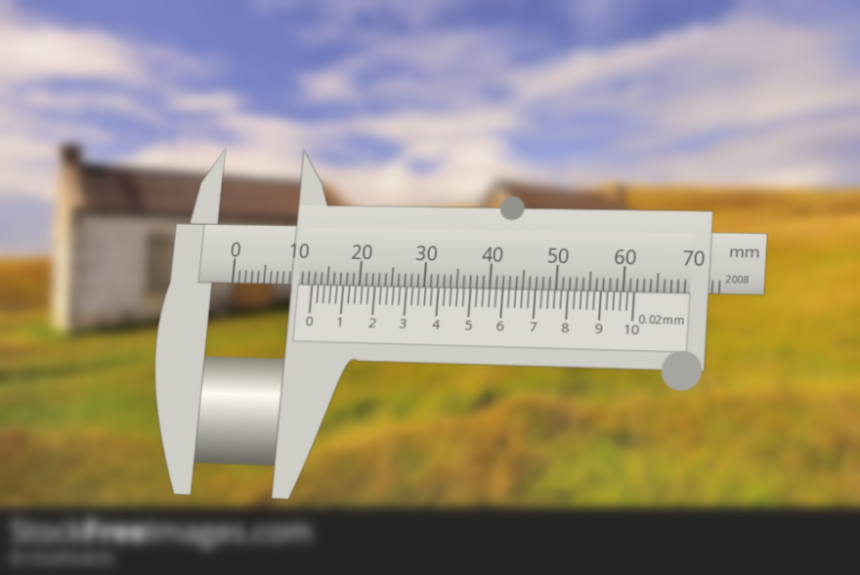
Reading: value=12.6 unit=mm
